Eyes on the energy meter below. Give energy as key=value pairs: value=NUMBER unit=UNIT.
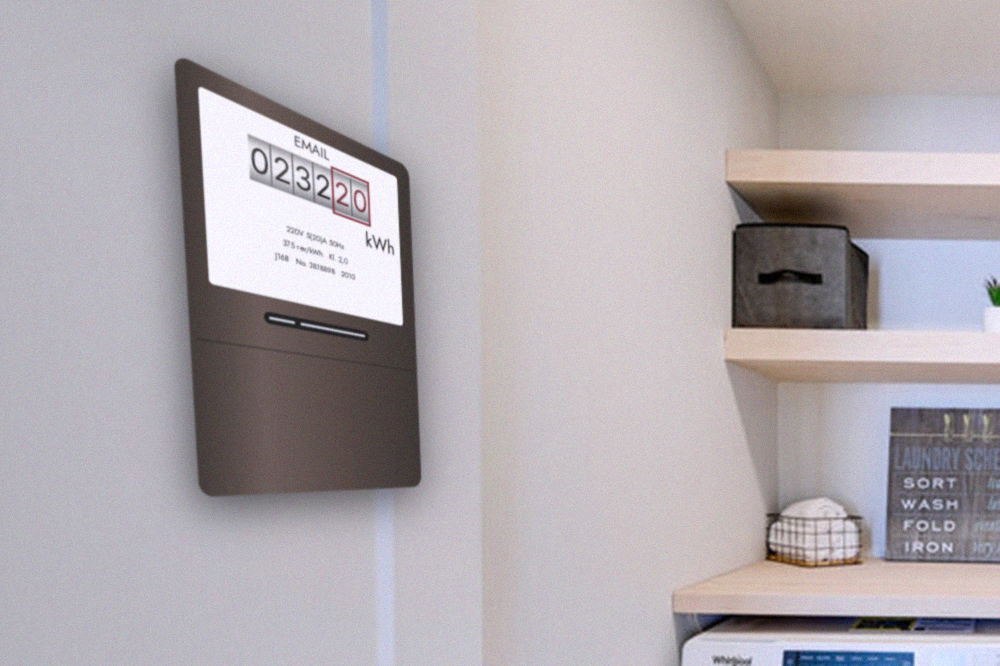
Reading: value=232.20 unit=kWh
